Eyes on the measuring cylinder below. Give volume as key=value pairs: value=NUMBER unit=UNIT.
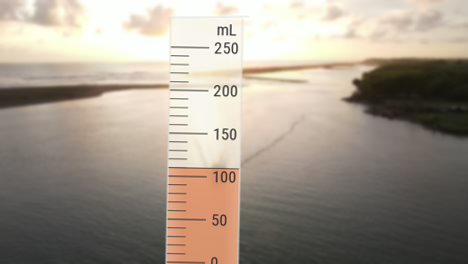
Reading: value=110 unit=mL
